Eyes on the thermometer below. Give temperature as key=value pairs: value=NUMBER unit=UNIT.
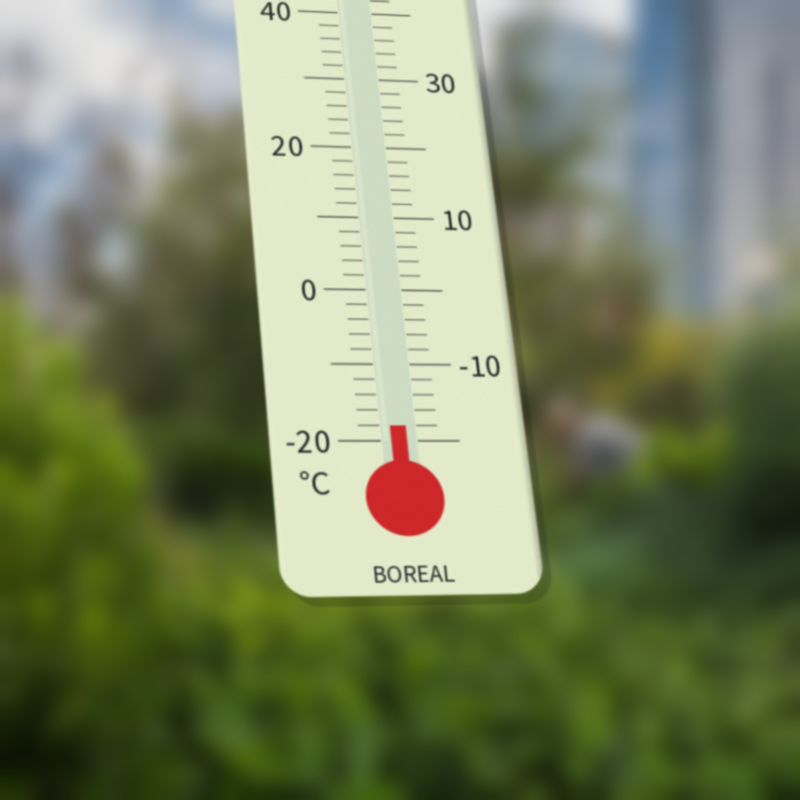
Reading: value=-18 unit=°C
